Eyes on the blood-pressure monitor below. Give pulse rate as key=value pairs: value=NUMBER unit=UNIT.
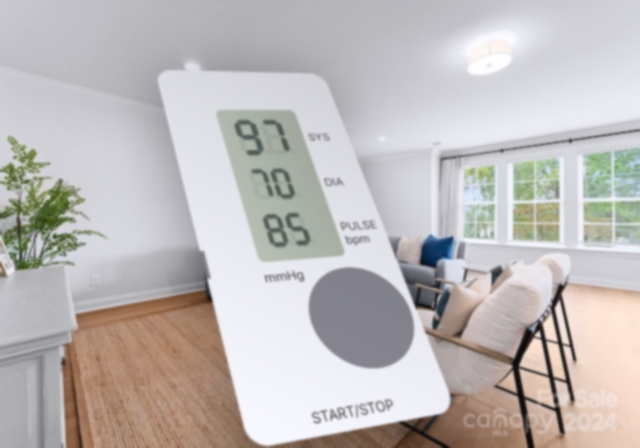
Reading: value=85 unit=bpm
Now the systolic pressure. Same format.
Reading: value=97 unit=mmHg
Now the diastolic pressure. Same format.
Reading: value=70 unit=mmHg
